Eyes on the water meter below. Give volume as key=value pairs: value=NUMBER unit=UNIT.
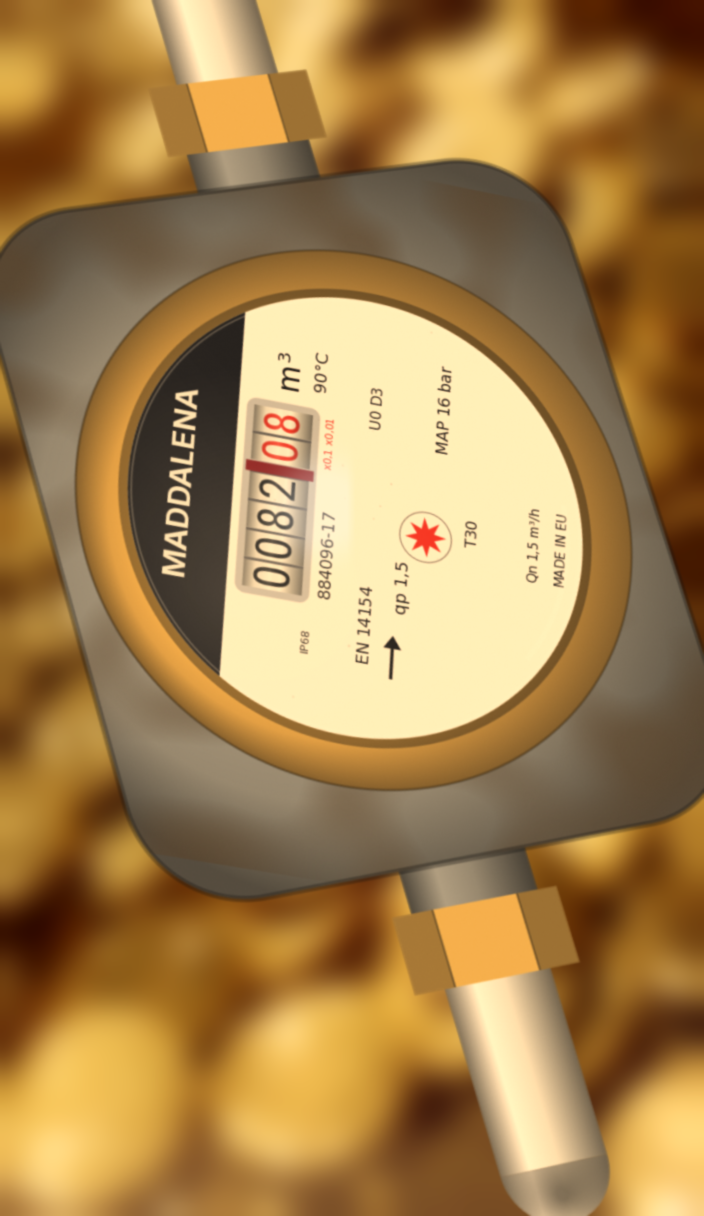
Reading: value=82.08 unit=m³
